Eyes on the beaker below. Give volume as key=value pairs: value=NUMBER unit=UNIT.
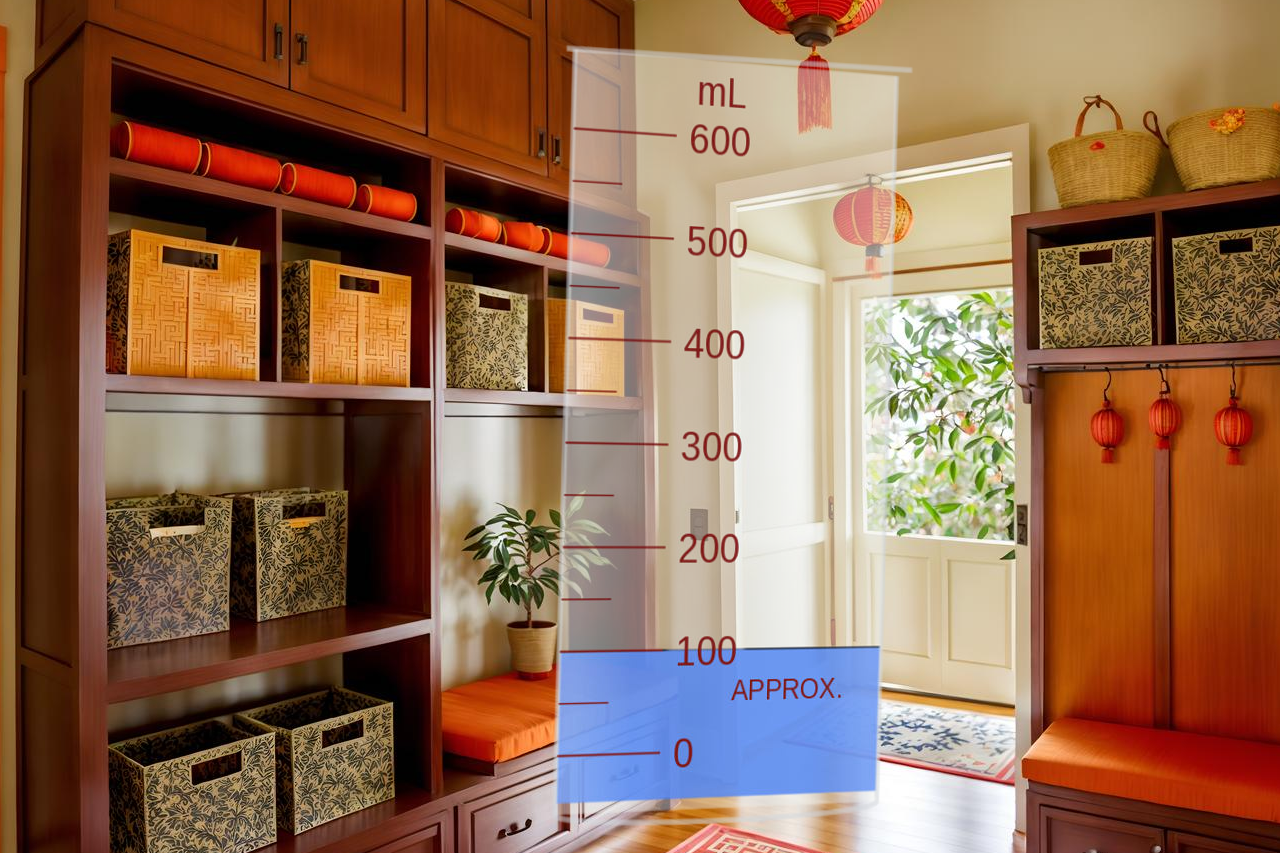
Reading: value=100 unit=mL
